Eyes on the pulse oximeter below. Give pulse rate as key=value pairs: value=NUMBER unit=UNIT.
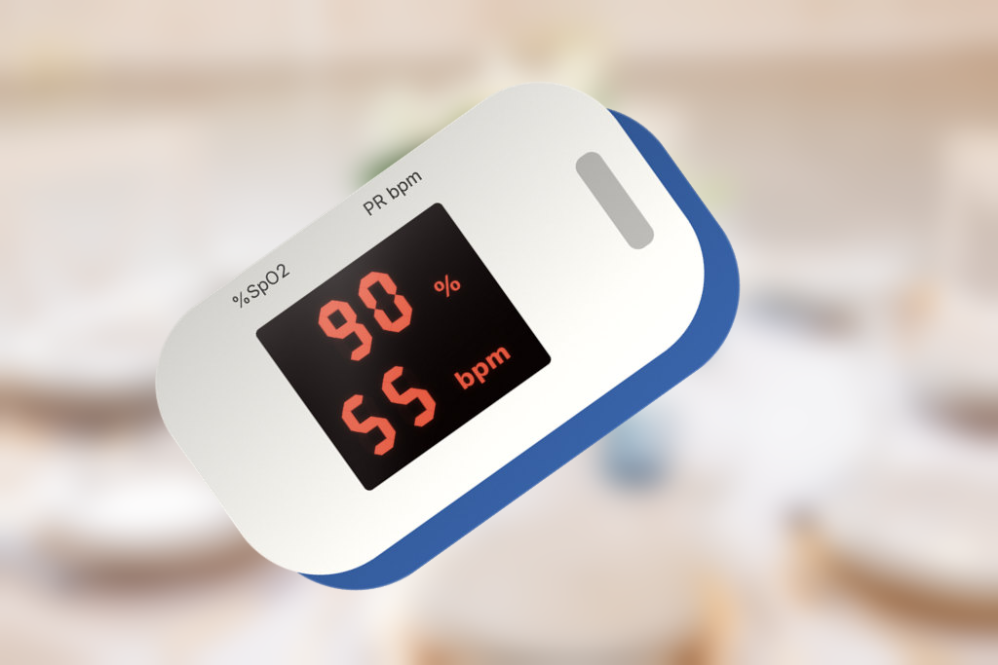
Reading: value=55 unit=bpm
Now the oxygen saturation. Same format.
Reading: value=90 unit=%
